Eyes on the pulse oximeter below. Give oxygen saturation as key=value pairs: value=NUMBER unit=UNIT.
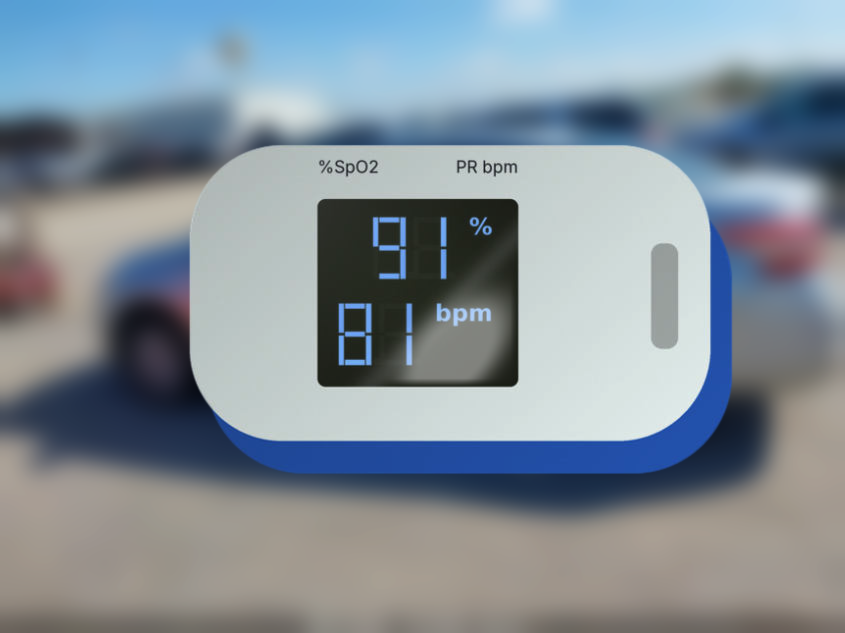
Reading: value=91 unit=%
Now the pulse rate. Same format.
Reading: value=81 unit=bpm
